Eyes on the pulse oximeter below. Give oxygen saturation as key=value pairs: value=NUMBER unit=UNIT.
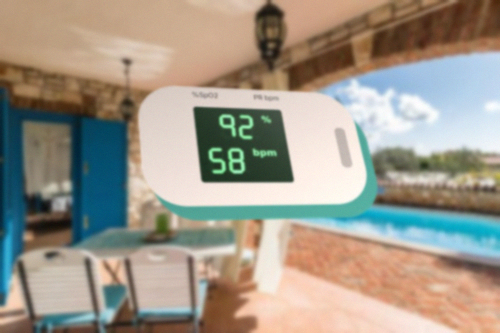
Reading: value=92 unit=%
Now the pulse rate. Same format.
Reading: value=58 unit=bpm
